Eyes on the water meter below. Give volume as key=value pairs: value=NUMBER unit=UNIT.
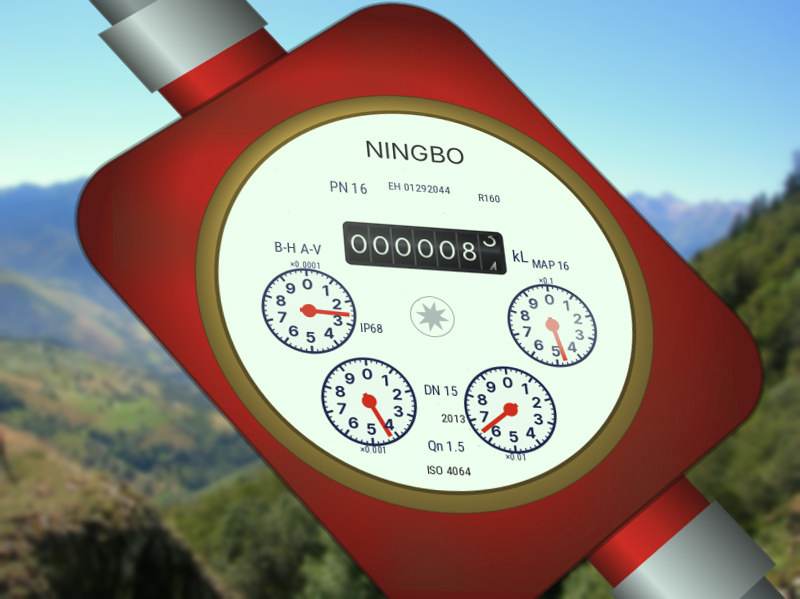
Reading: value=83.4642 unit=kL
